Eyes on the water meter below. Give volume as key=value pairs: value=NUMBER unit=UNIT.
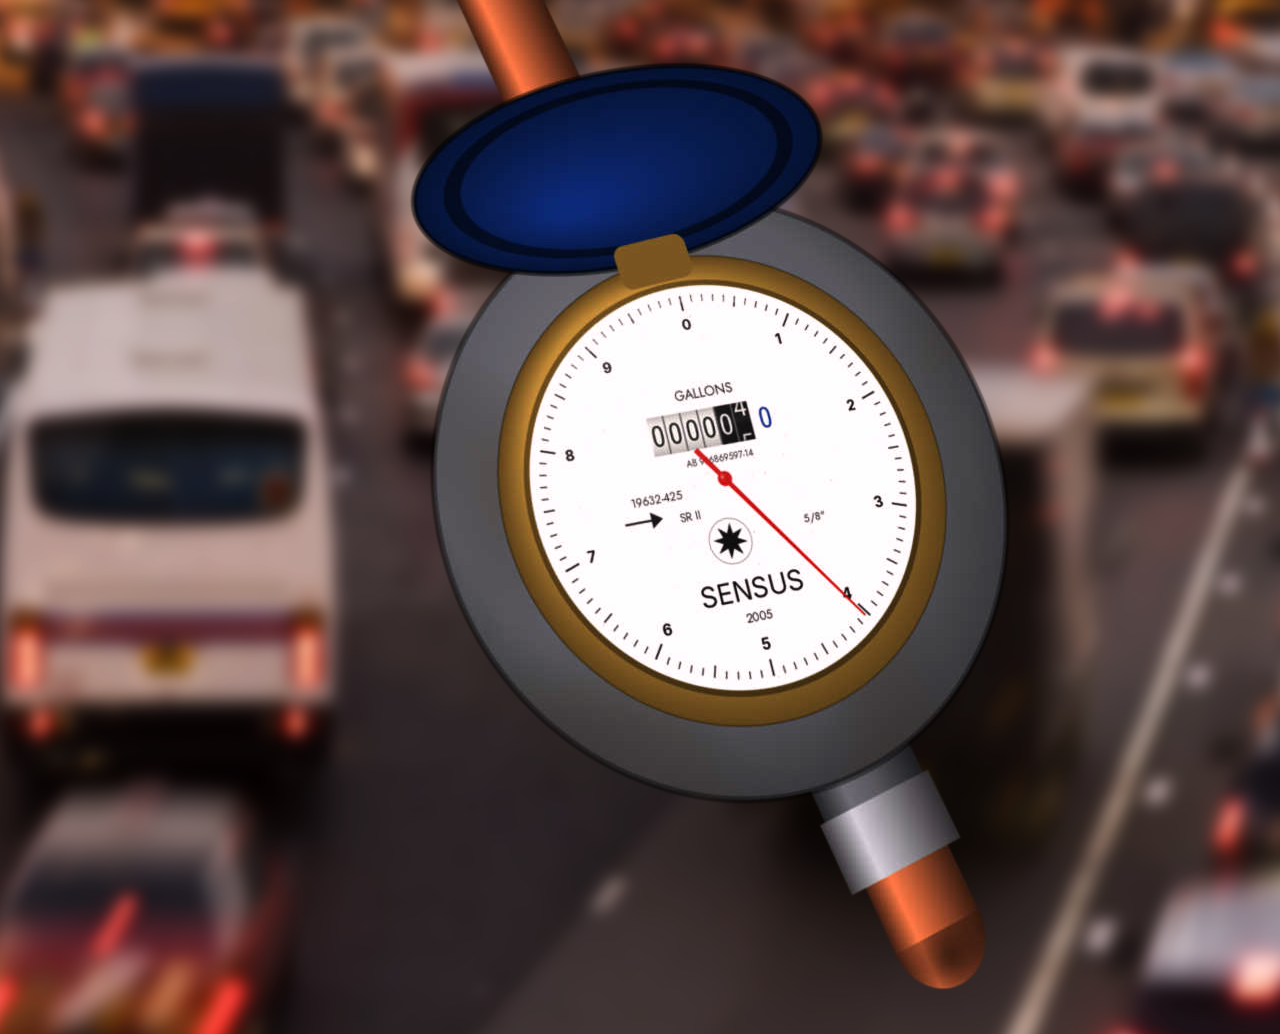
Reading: value=44.0 unit=gal
